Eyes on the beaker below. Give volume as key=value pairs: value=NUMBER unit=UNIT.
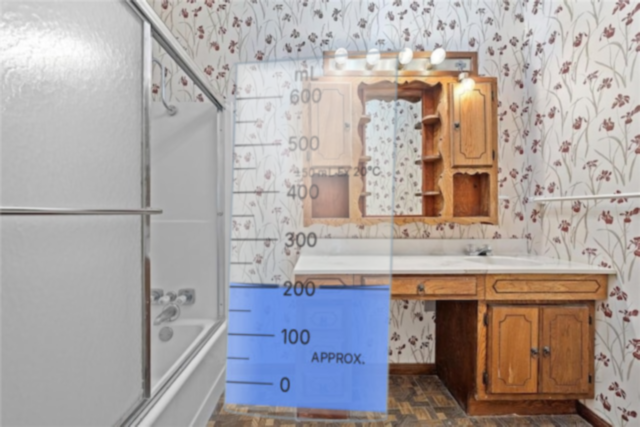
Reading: value=200 unit=mL
